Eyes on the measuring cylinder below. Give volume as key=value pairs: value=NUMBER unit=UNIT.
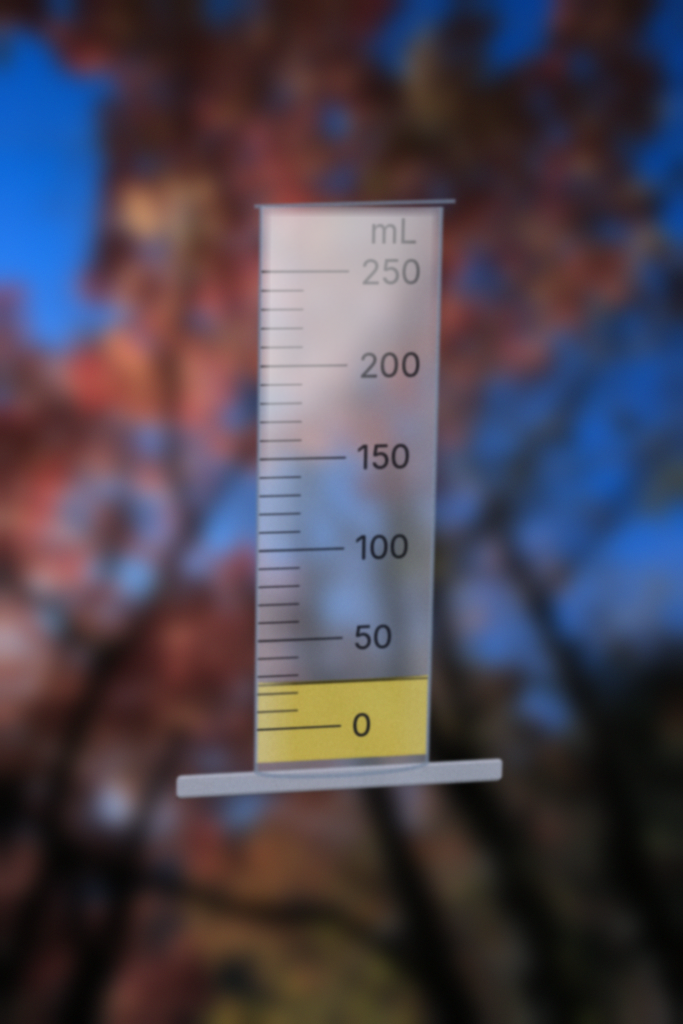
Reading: value=25 unit=mL
